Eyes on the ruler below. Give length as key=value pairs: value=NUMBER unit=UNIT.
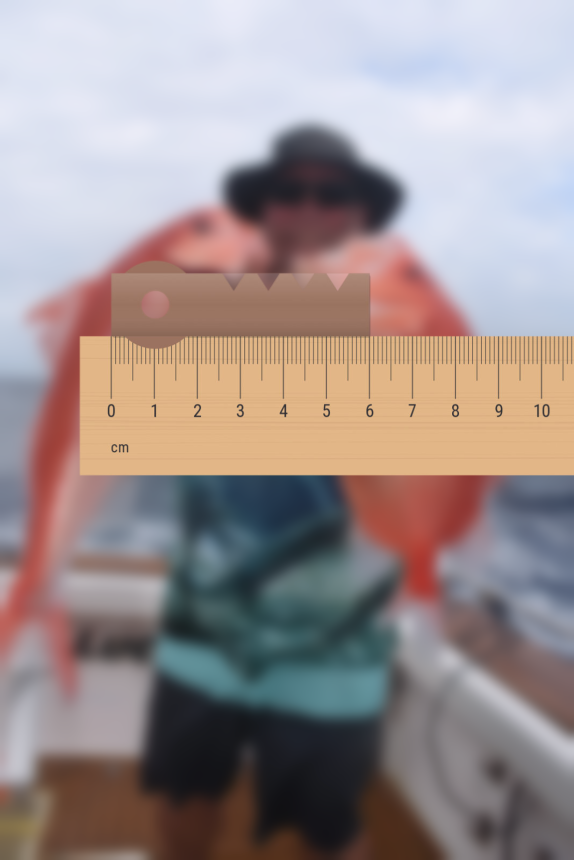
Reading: value=6 unit=cm
